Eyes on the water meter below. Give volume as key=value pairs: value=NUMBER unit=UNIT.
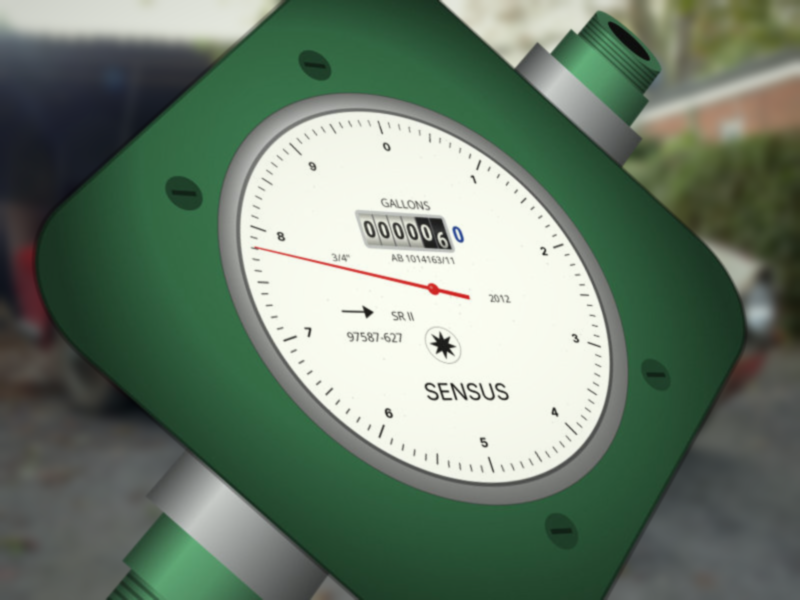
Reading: value=57.8 unit=gal
